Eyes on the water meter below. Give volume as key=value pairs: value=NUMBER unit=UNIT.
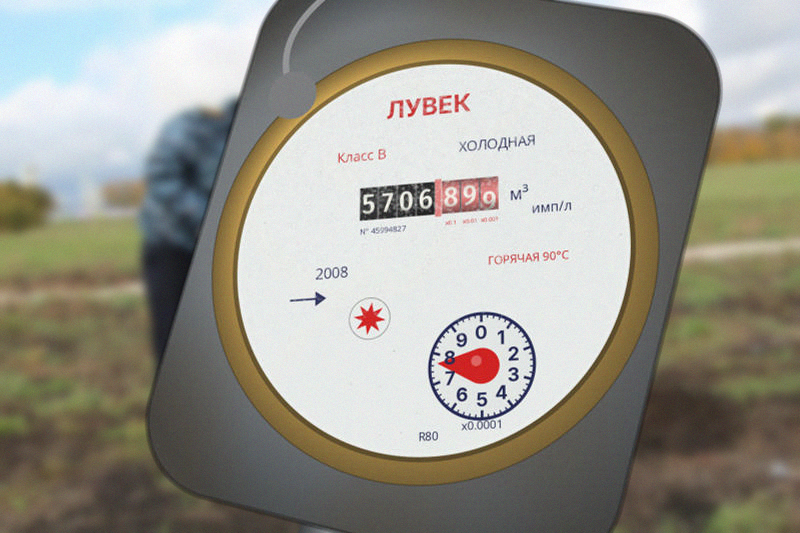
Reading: value=5706.8987 unit=m³
